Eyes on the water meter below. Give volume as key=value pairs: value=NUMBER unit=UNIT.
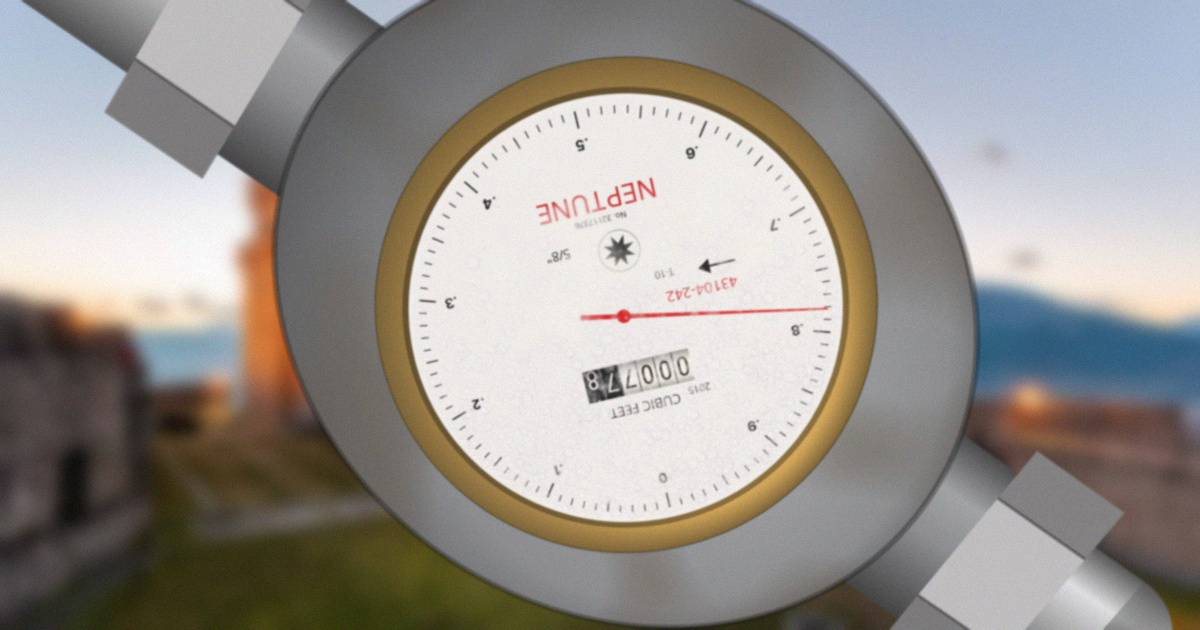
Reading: value=777.78 unit=ft³
